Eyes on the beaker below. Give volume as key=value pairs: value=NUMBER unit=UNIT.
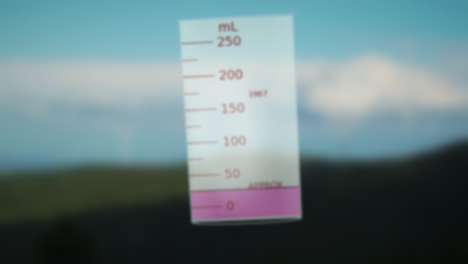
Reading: value=25 unit=mL
